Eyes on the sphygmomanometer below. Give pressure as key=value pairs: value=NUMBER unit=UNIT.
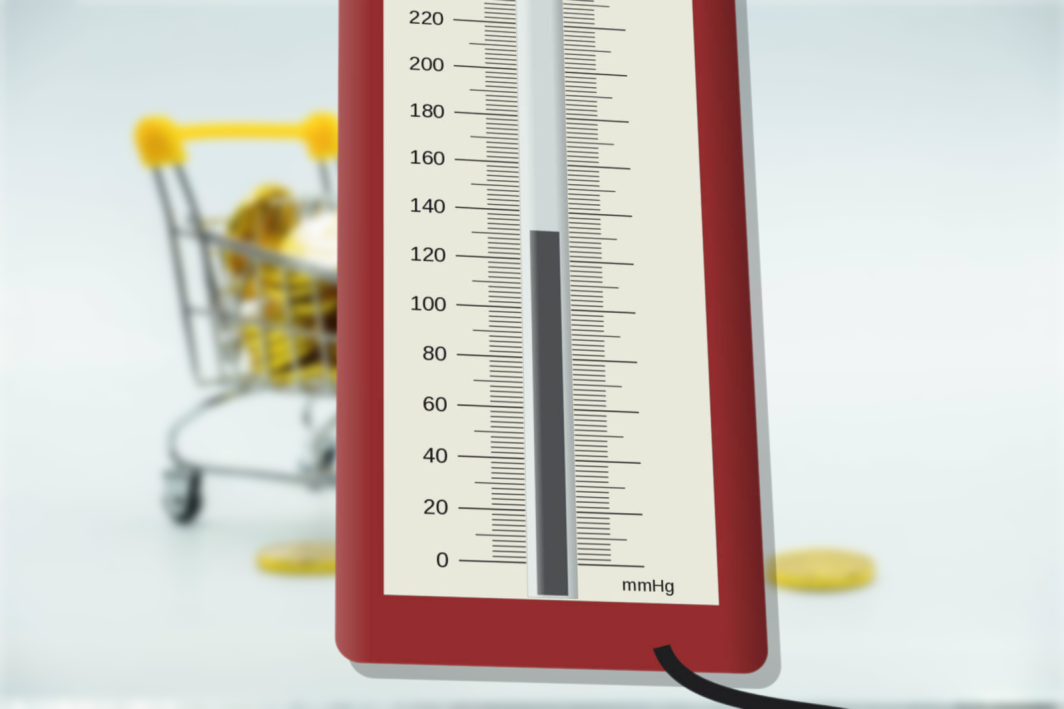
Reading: value=132 unit=mmHg
